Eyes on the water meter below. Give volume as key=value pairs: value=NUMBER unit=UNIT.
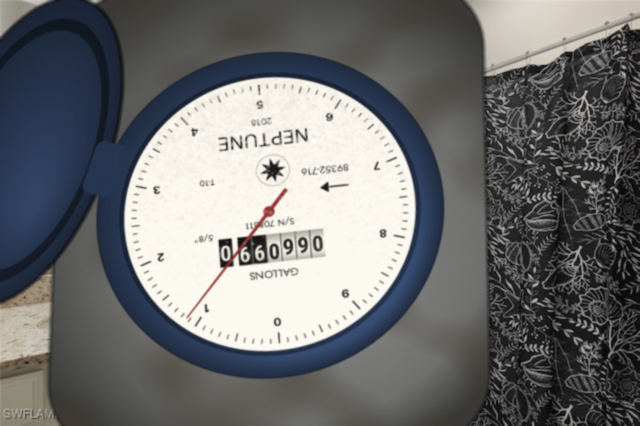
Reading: value=660991.1 unit=gal
